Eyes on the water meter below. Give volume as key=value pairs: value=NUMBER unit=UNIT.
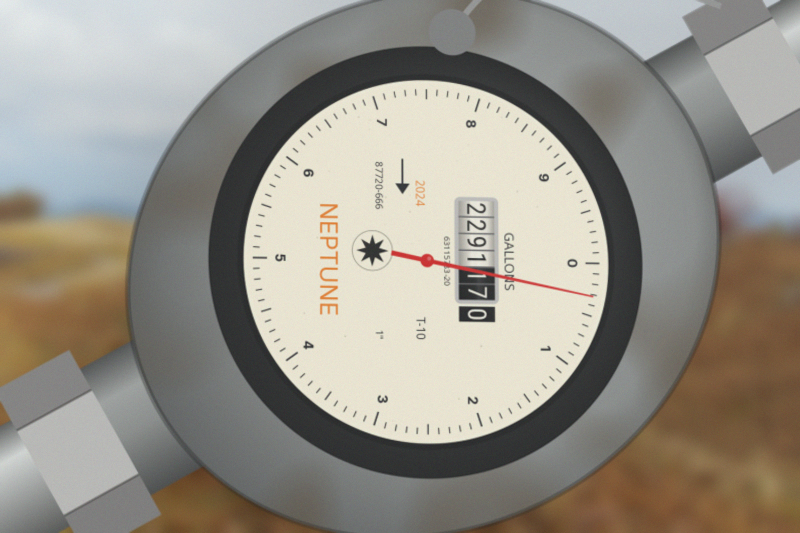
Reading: value=2291170.3 unit=gal
